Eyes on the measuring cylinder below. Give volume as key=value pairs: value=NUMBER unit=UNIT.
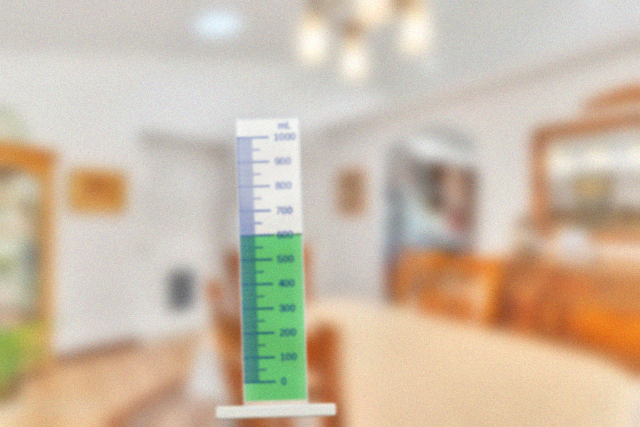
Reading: value=600 unit=mL
